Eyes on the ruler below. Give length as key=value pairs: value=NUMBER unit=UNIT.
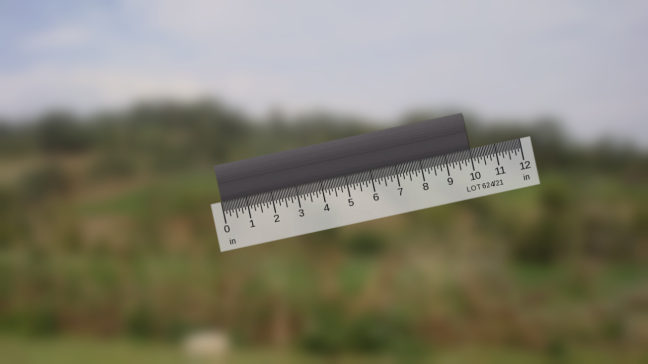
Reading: value=10 unit=in
